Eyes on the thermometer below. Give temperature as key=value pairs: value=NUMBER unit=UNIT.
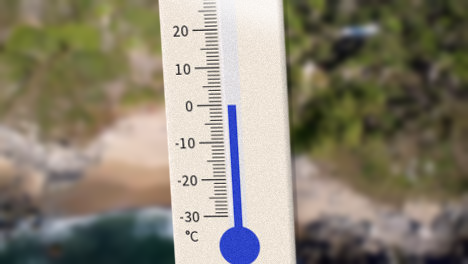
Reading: value=0 unit=°C
